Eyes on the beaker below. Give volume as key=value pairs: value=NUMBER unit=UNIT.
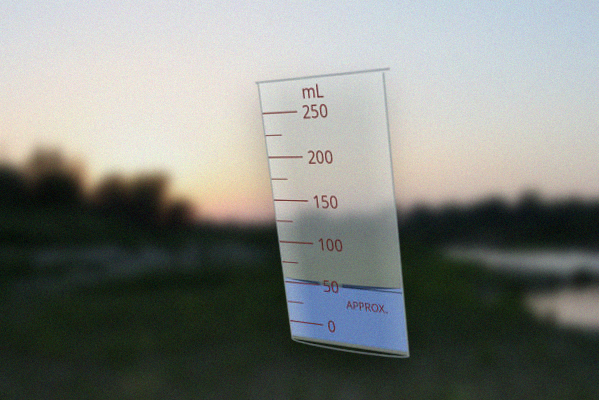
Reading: value=50 unit=mL
